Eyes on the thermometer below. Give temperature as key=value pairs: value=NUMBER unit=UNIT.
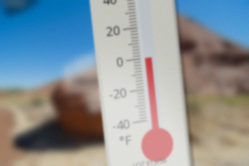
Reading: value=0 unit=°F
